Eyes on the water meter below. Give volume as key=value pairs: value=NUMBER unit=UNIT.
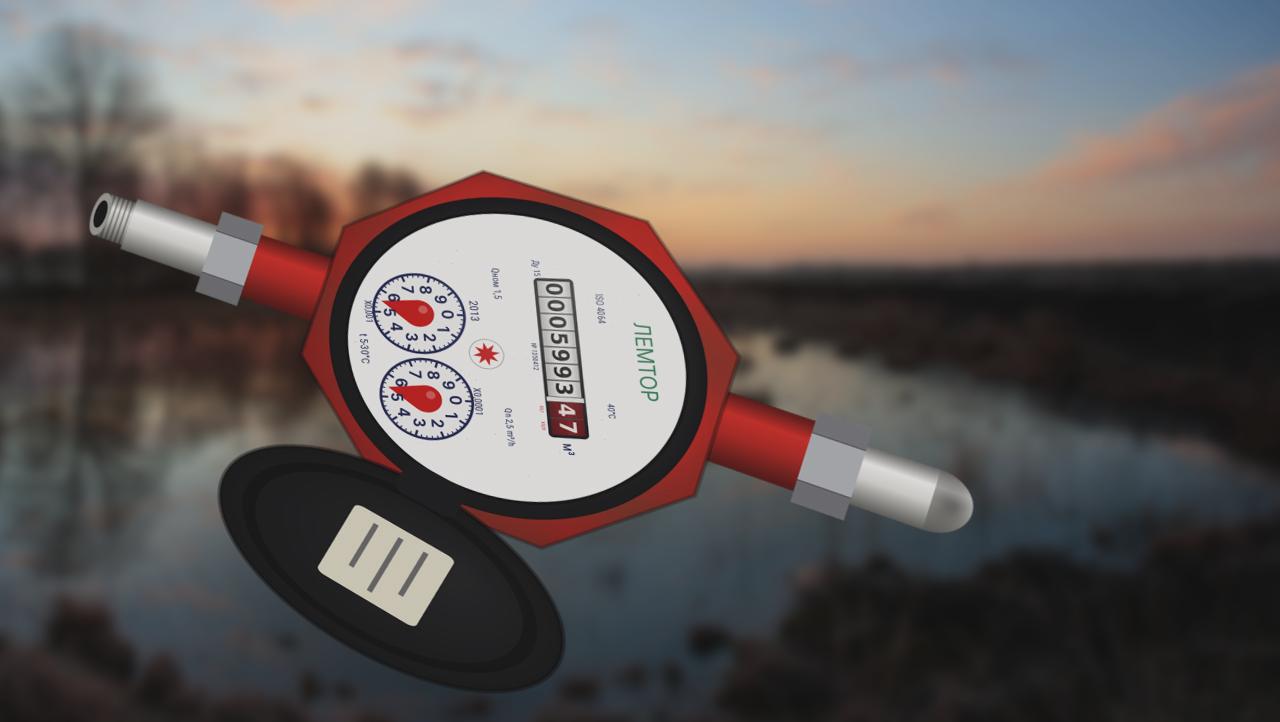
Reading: value=5993.4755 unit=m³
